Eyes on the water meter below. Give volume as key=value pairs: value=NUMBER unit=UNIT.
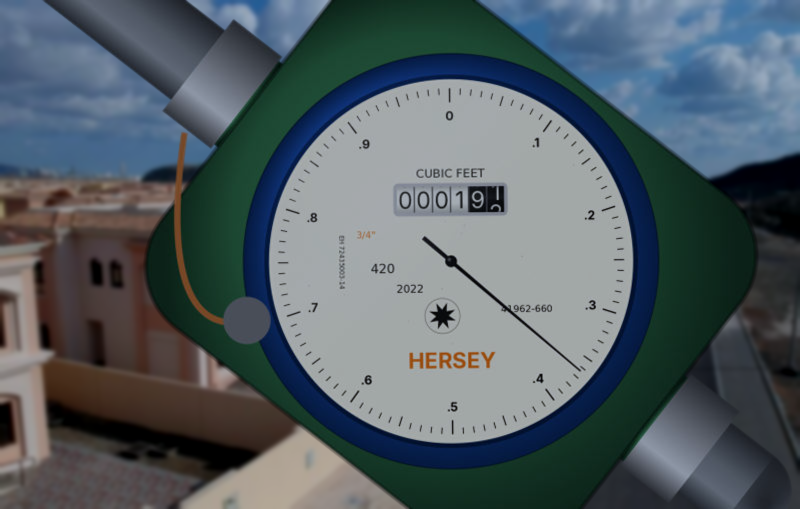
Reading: value=191.36 unit=ft³
